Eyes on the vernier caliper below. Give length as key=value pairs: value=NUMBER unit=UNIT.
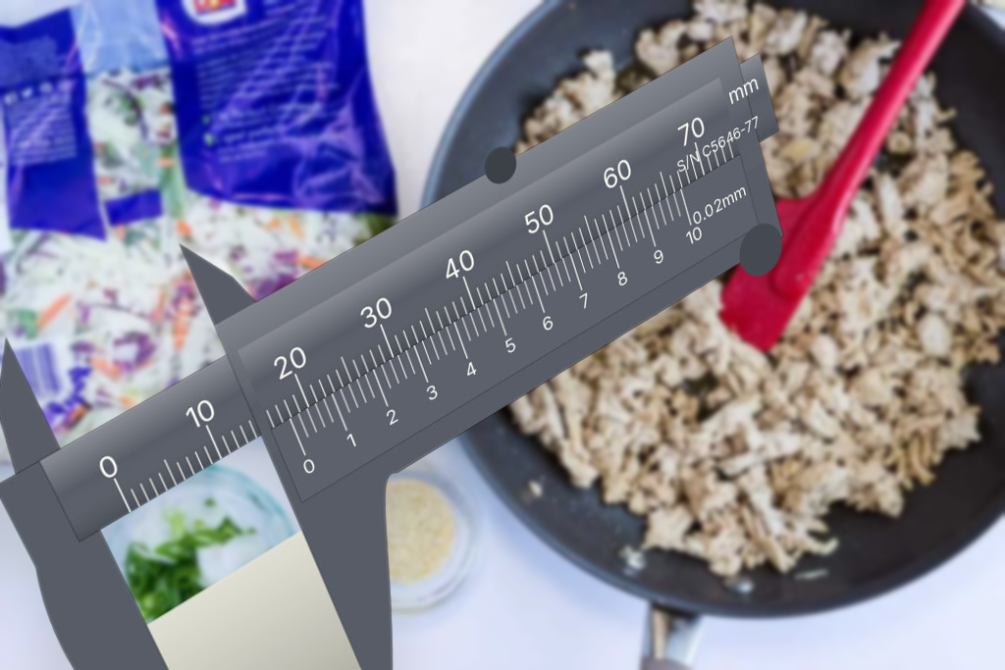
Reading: value=17.8 unit=mm
